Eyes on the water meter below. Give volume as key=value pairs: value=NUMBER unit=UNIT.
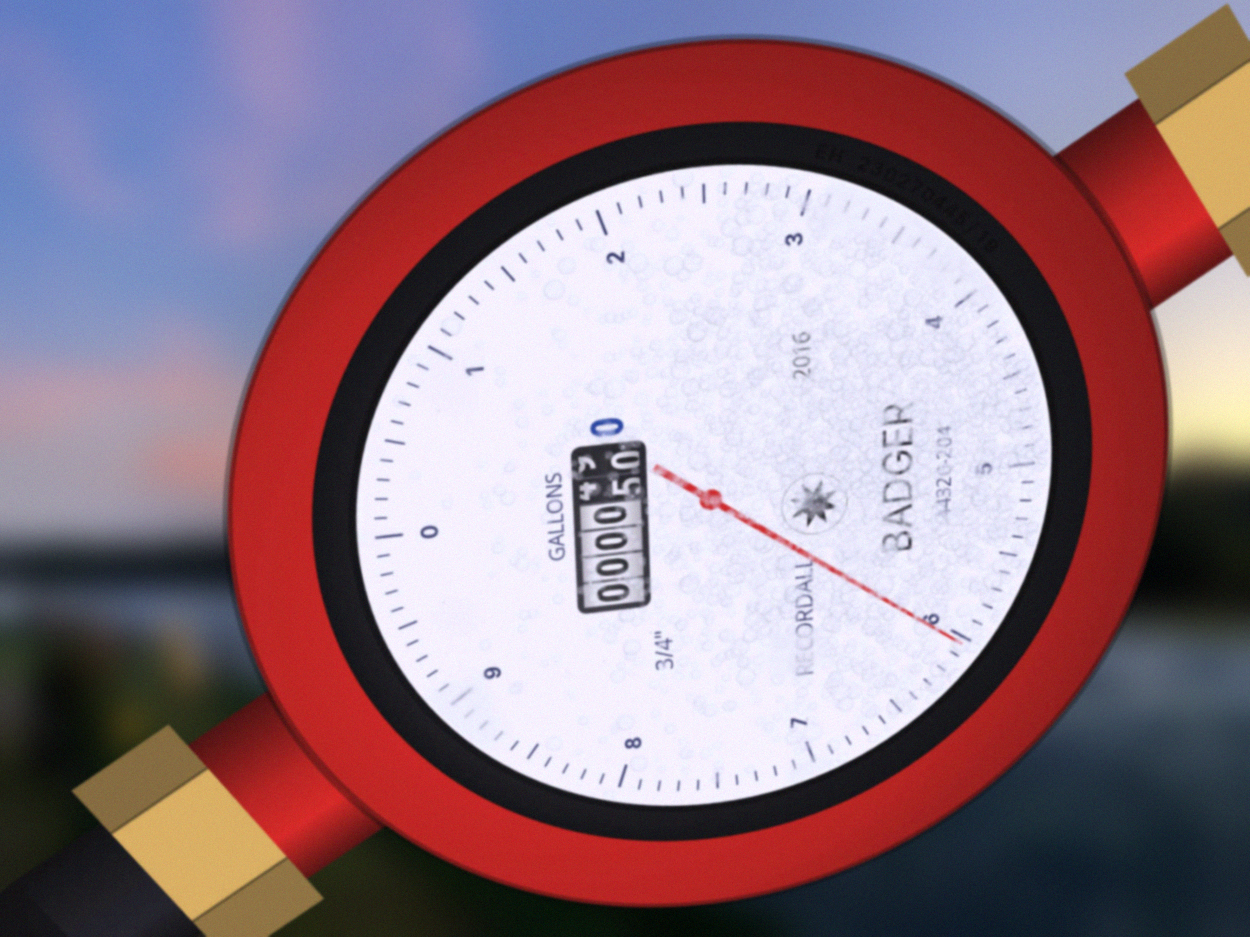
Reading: value=496.0 unit=gal
